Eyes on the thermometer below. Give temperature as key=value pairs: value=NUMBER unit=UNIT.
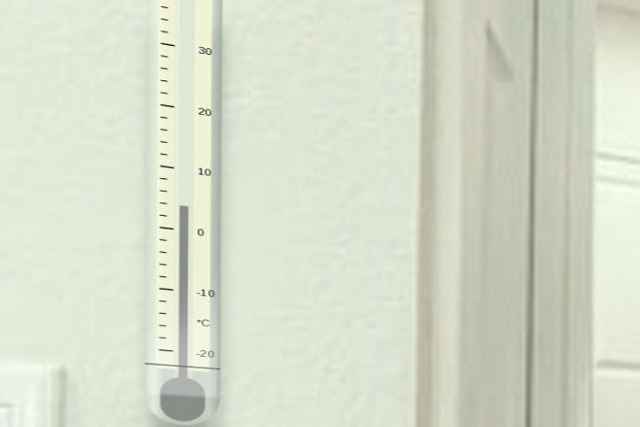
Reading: value=4 unit=°C
